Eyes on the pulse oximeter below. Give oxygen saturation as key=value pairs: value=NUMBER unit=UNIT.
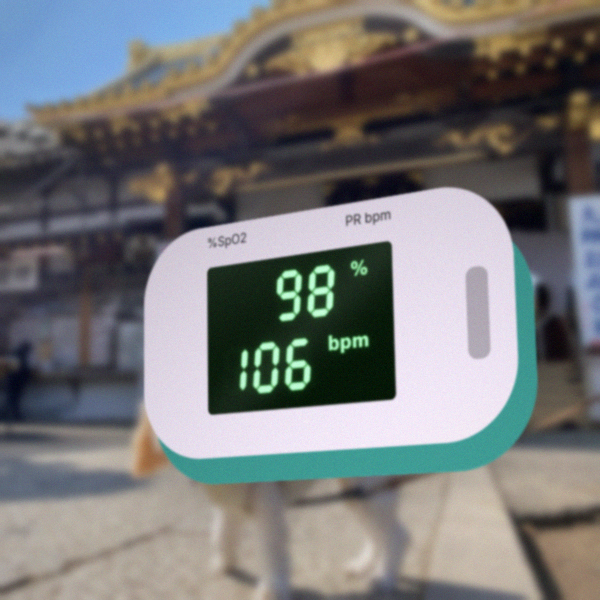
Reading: value=98 unit=%
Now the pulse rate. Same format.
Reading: value=106 unit=bpm
